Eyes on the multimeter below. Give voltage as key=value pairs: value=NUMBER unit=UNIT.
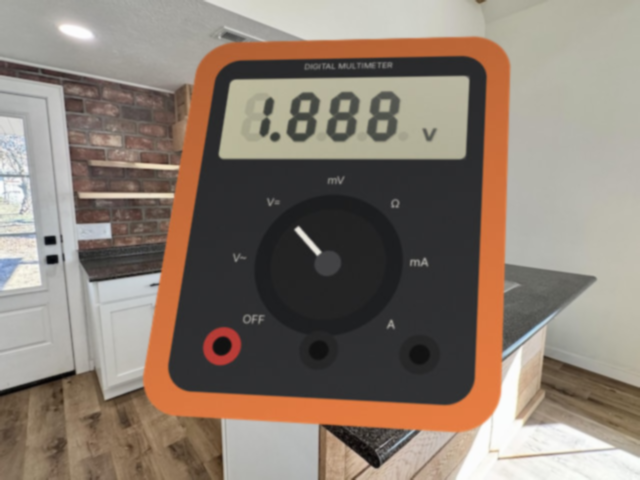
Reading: value=1.888 unit=V
